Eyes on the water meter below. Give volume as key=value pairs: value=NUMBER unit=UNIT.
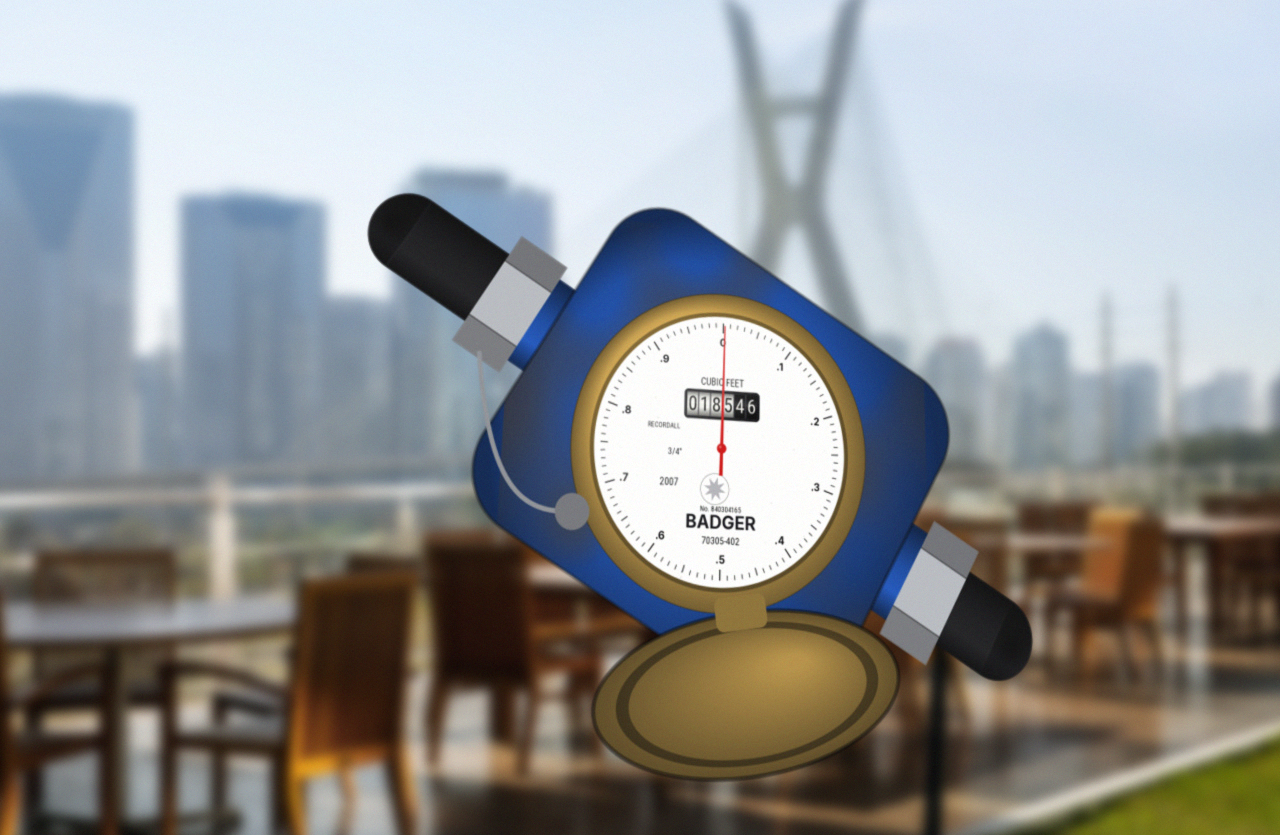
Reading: value=18546.00 unit=ft³
